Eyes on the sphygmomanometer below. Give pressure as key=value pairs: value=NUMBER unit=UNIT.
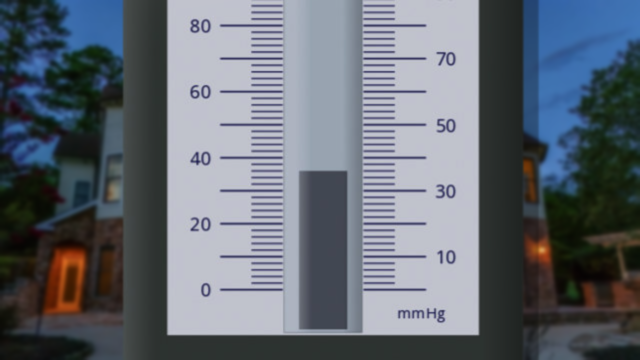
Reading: value=36 unit=mmHg
